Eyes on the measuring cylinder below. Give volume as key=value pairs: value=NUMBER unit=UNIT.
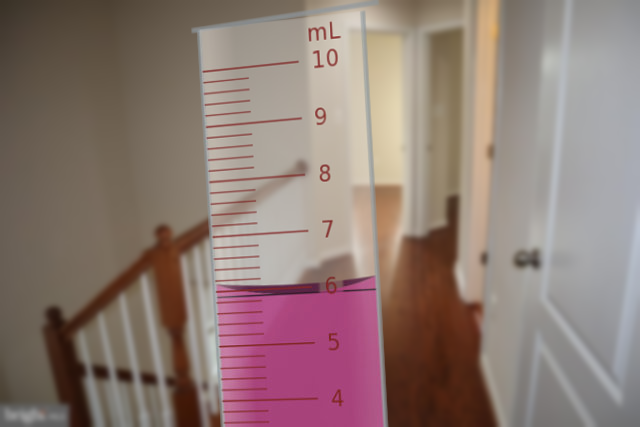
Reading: value=5.9 unit=mL
